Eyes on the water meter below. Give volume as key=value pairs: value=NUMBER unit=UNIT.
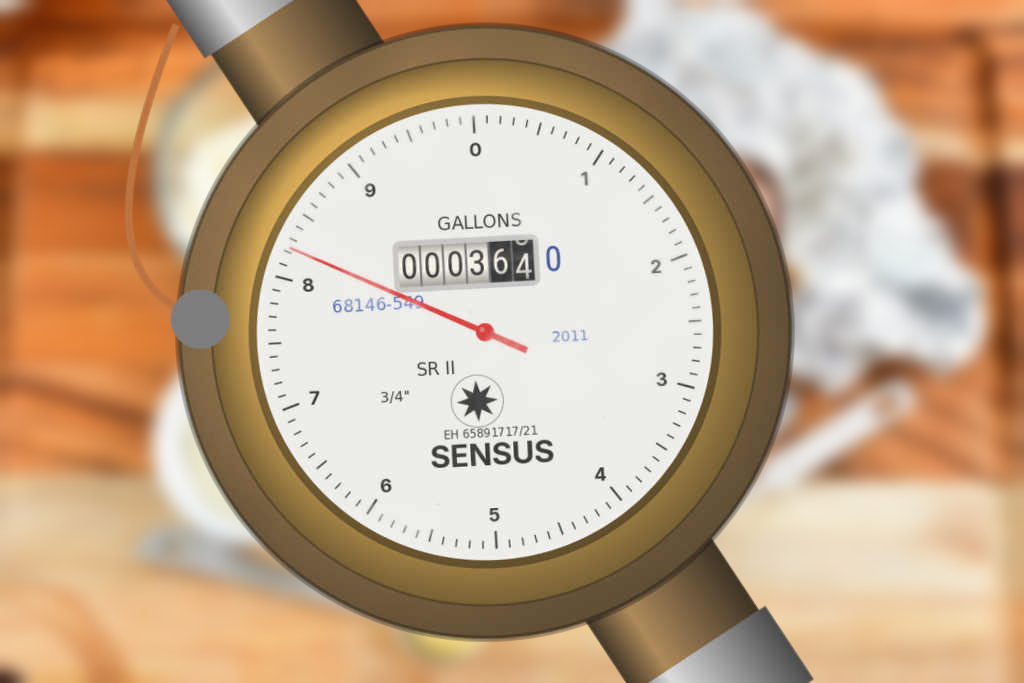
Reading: value=3638.2 unit=gal
